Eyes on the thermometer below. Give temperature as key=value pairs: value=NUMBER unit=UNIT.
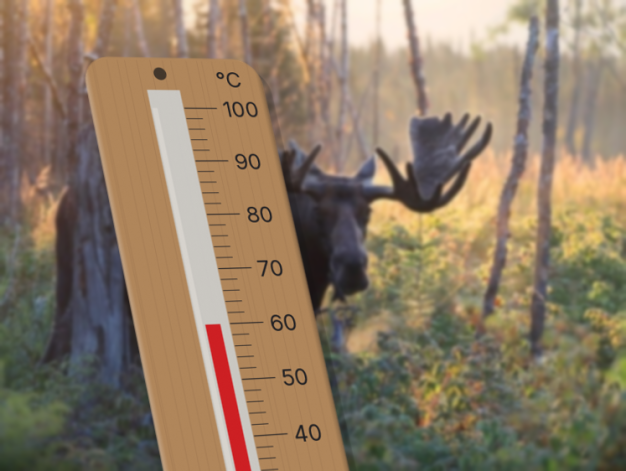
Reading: value=60 unit=°C
